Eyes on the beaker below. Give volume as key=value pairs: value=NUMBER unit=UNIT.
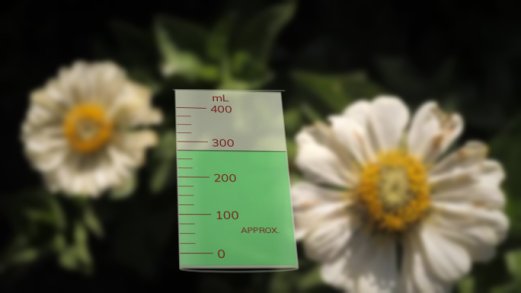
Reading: value=275 unit=mL
